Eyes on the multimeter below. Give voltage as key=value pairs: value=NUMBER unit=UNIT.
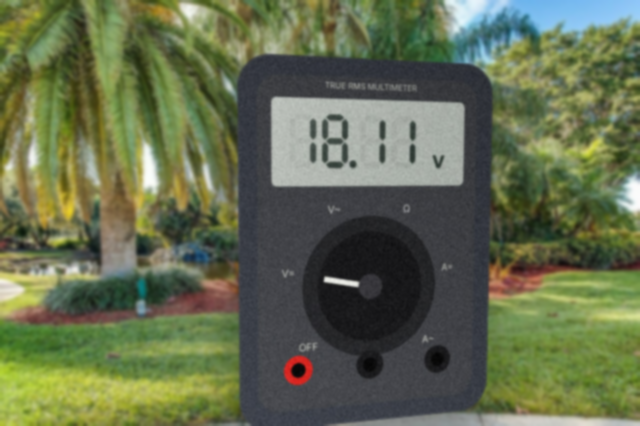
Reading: value=18.11 unit=V
